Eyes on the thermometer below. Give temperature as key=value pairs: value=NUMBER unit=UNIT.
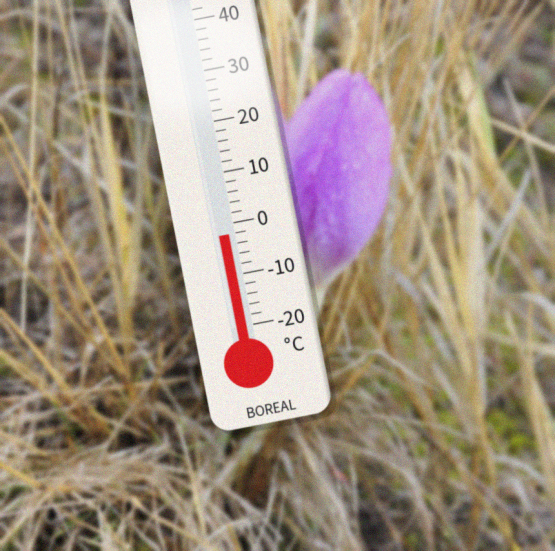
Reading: value=-2 unit=°C
